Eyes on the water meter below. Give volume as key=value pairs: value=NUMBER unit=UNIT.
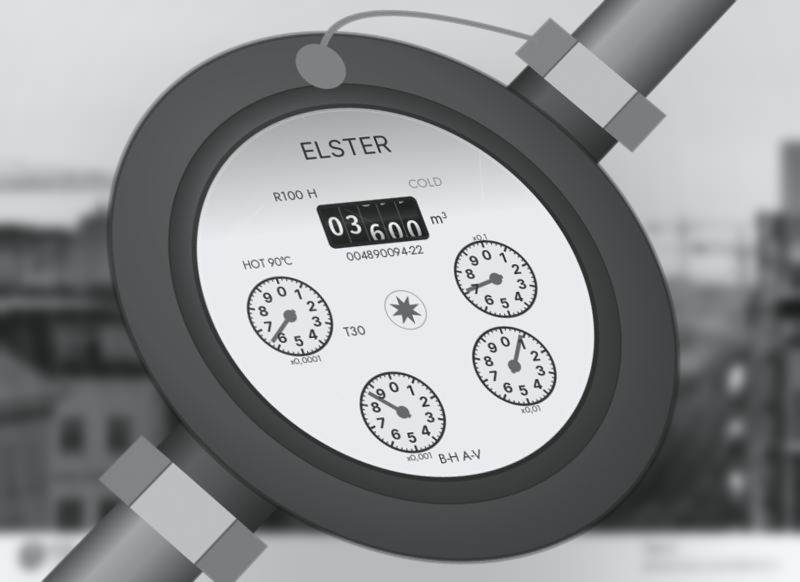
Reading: value=3599.7086 unit=m³
